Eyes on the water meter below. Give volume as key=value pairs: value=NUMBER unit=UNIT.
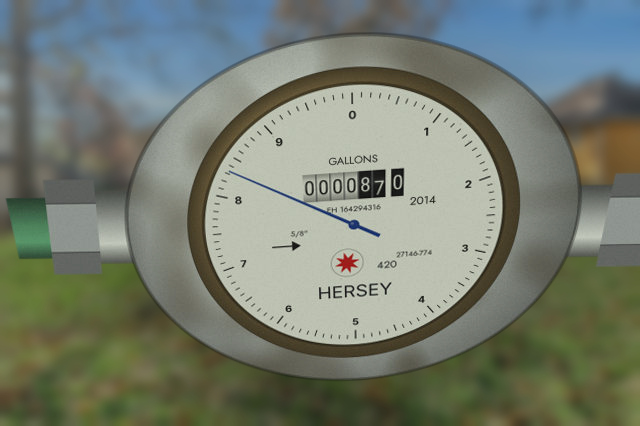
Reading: value=868.3 unit=gal
